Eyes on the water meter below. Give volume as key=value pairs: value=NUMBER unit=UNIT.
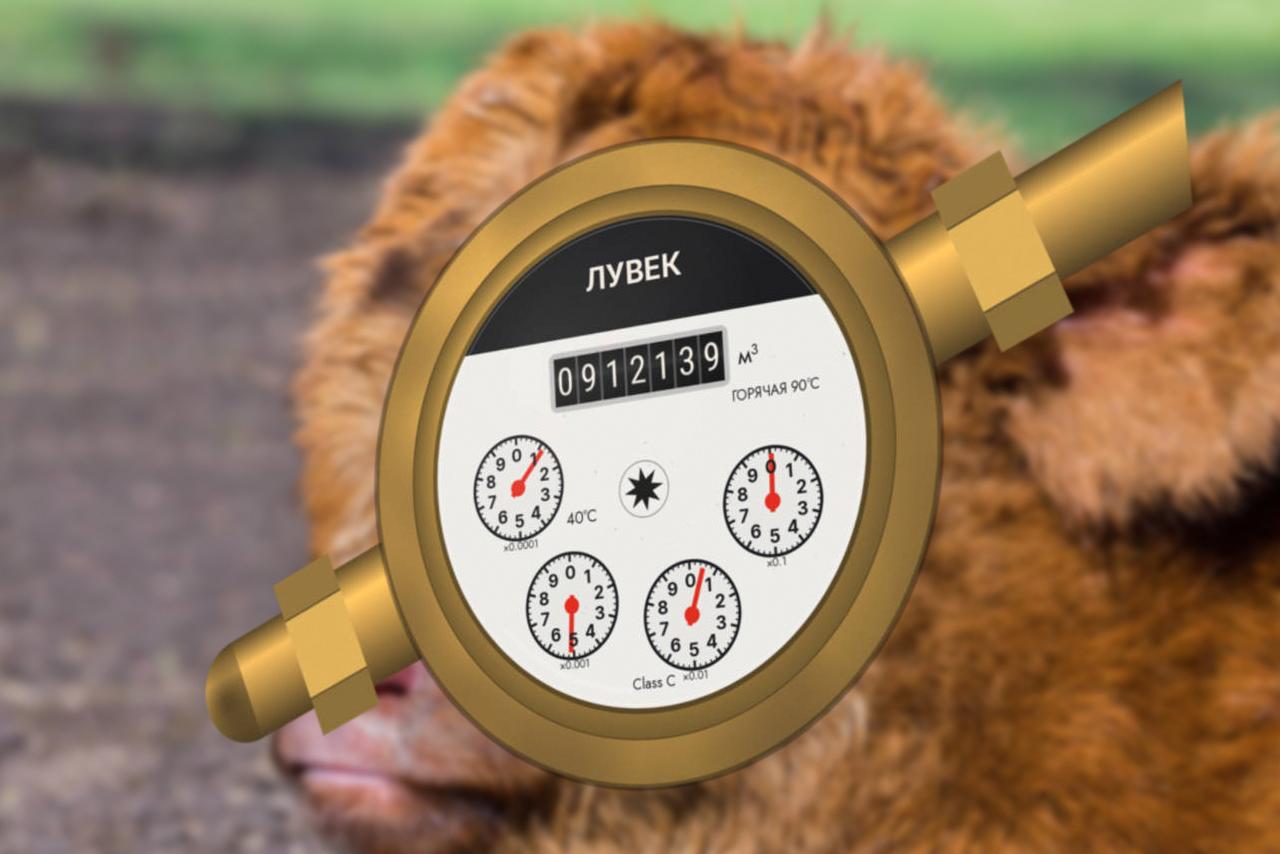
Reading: value=912139.0051 unit=m³
